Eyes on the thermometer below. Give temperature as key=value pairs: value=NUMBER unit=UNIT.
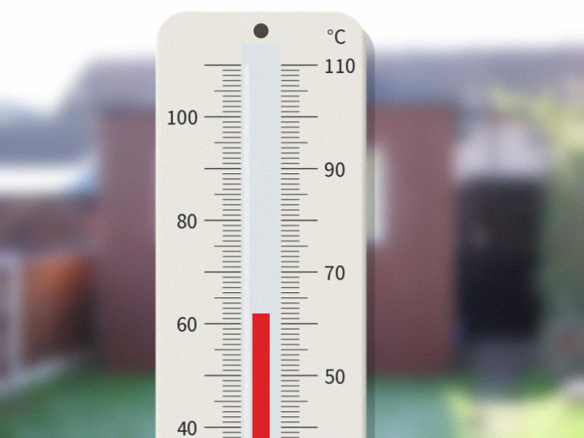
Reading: value=62 unit=°C
